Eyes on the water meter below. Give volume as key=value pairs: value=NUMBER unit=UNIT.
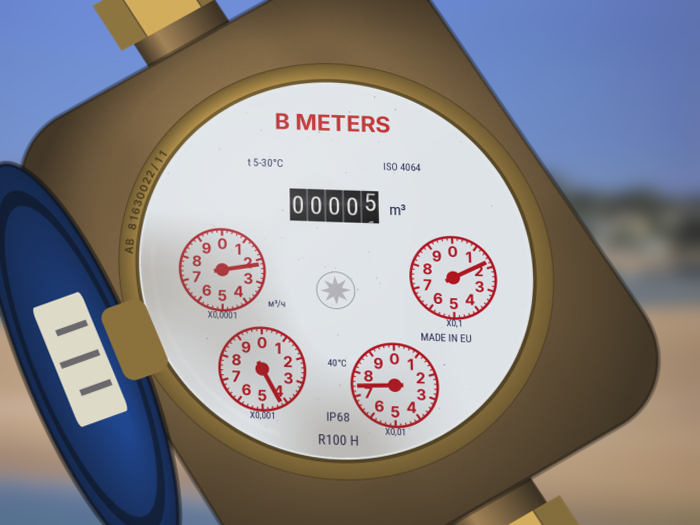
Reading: value=5.1742 unit=m³
